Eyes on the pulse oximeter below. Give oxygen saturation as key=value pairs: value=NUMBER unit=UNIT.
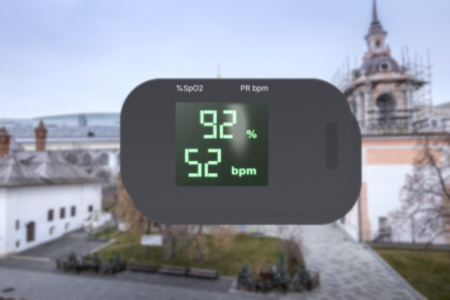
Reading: value=92 unit=%
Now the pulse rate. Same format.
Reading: value=52 unit=bpm
